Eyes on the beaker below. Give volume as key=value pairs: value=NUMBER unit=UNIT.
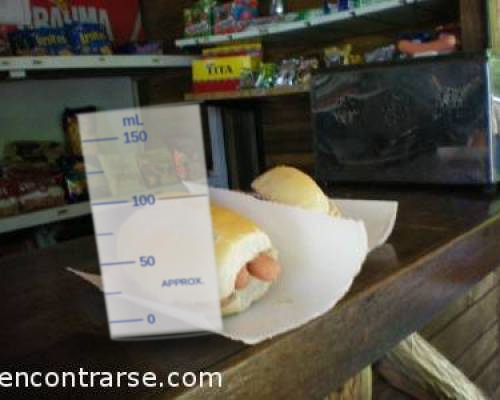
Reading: value=100 unit=mL
